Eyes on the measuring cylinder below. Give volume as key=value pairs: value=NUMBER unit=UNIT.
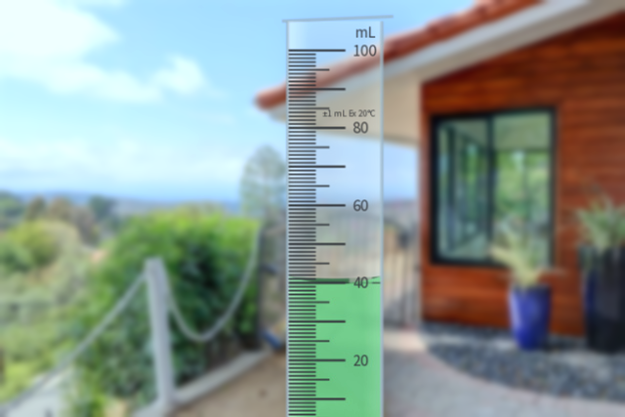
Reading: value=40 unit=mL
